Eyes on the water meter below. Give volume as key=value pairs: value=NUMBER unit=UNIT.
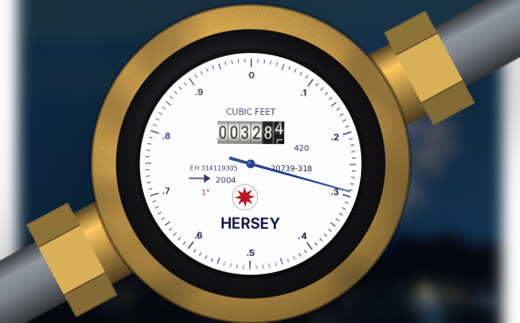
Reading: value=3284.29 unit=ft³
